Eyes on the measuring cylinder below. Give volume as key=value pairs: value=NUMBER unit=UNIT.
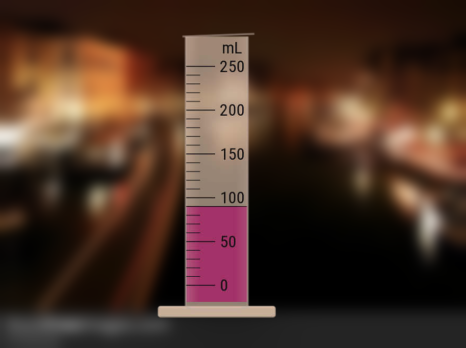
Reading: value=90 unit=mL
